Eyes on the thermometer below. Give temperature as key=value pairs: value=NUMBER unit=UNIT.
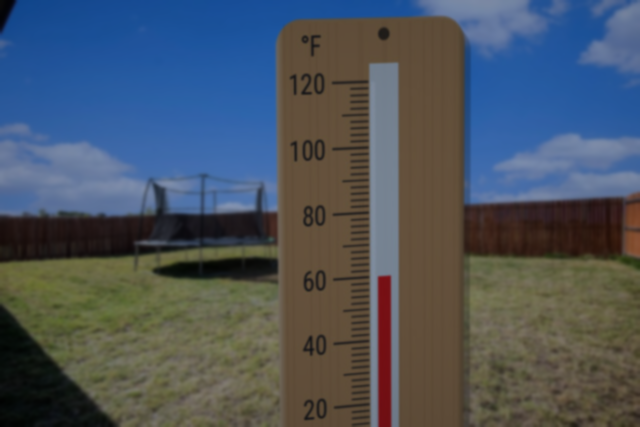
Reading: value=60 unit=°F
